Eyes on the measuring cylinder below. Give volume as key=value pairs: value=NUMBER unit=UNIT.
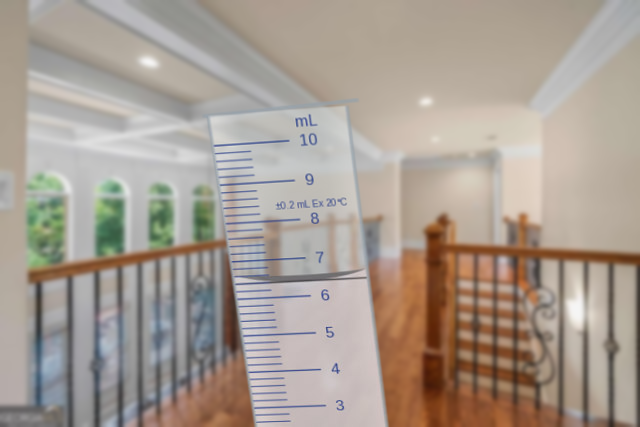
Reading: value=6.4 unit=mL
